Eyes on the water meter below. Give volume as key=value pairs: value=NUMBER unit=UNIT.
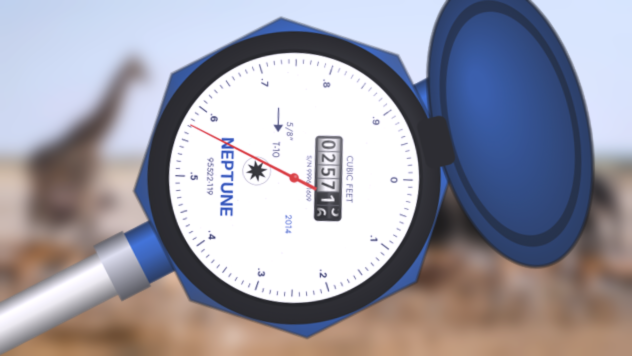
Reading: value=25715.57 unit=ft³
